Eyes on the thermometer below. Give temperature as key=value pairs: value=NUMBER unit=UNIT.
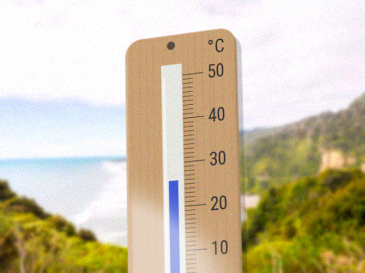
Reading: value=26 unit=°C
